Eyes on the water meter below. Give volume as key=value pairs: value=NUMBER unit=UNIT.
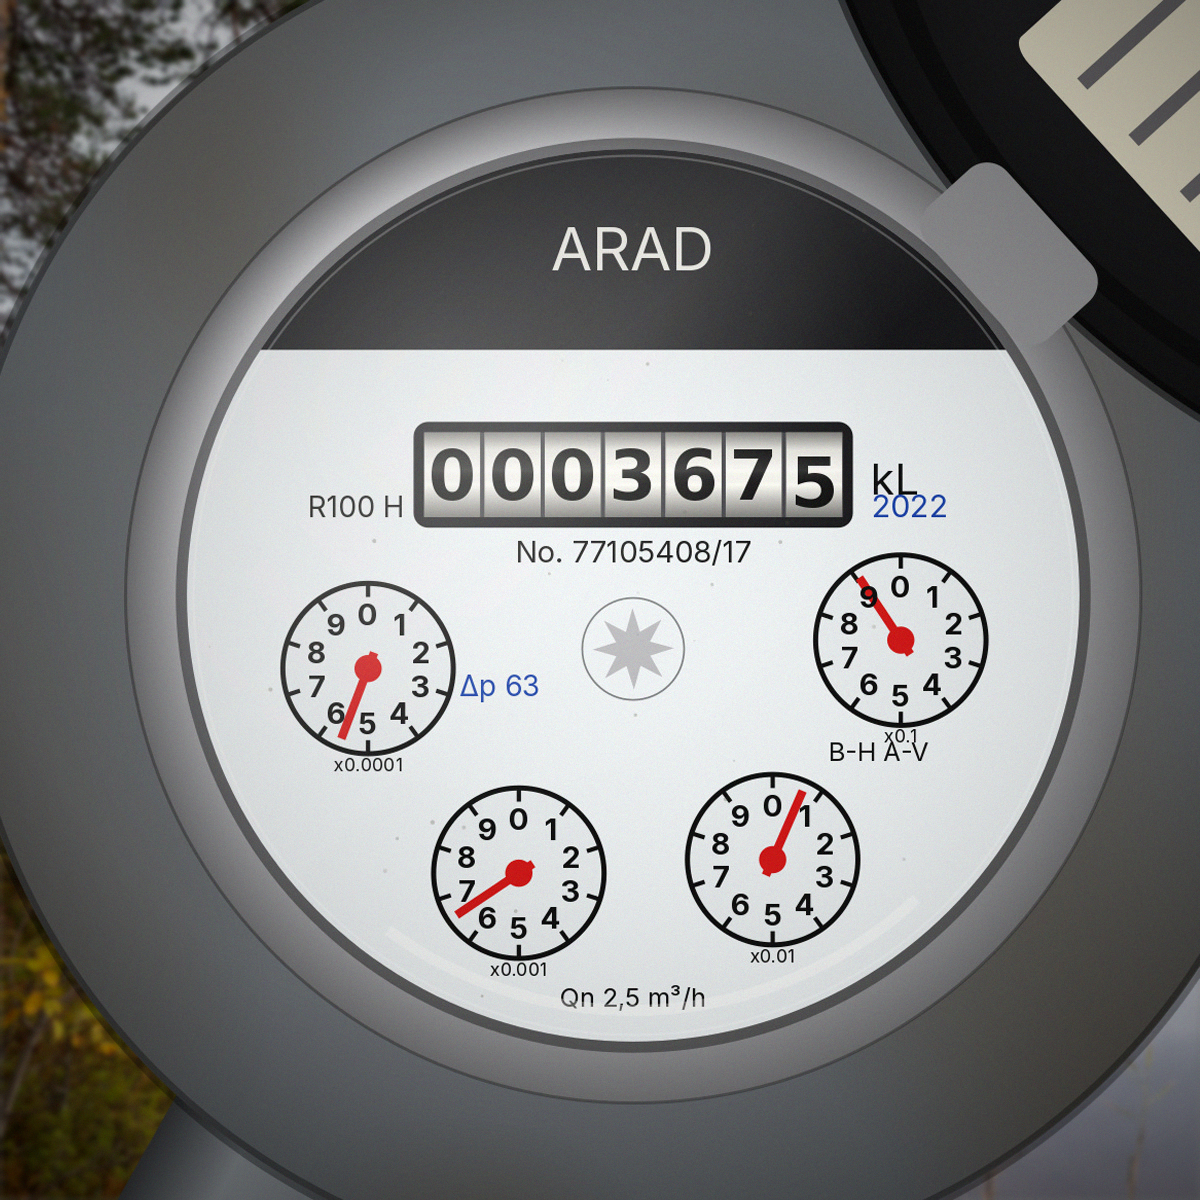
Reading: value=3674.9065 unit=kL
